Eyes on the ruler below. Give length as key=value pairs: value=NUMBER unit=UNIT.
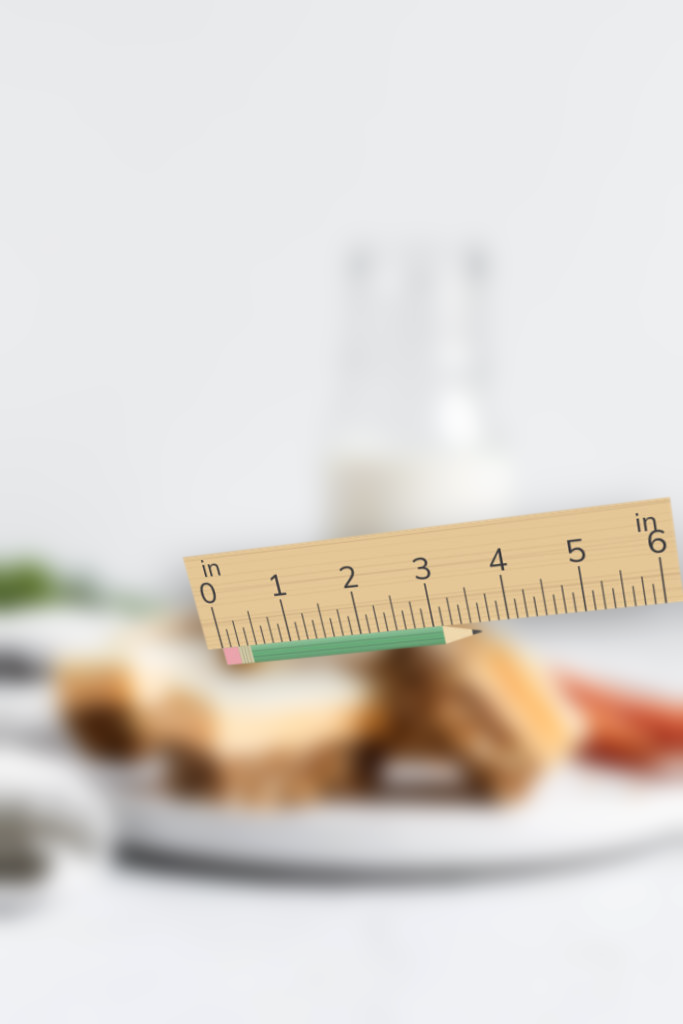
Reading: value=3.625 unit=in
